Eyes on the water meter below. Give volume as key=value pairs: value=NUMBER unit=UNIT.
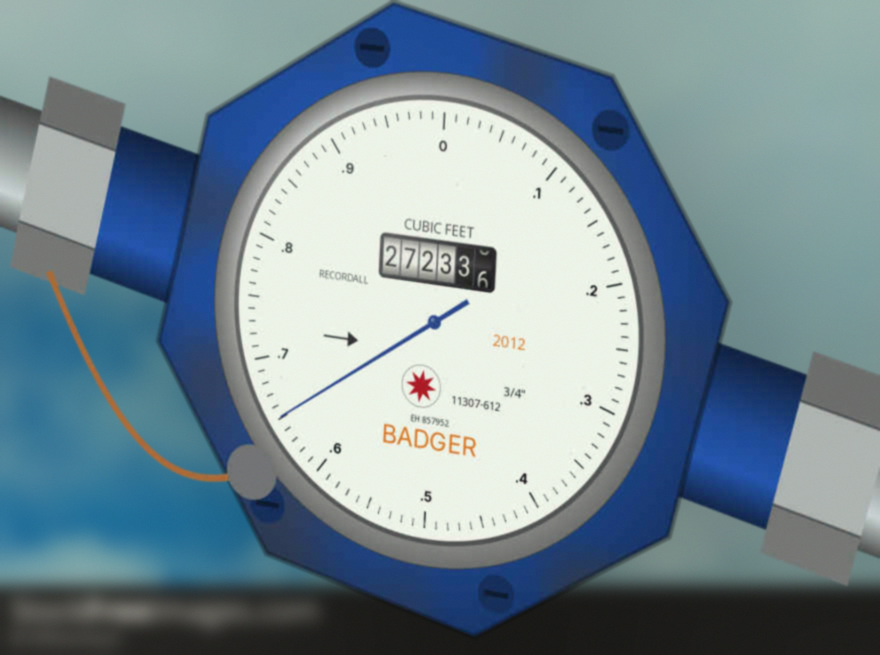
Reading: value=272335.65 unit=ft³
